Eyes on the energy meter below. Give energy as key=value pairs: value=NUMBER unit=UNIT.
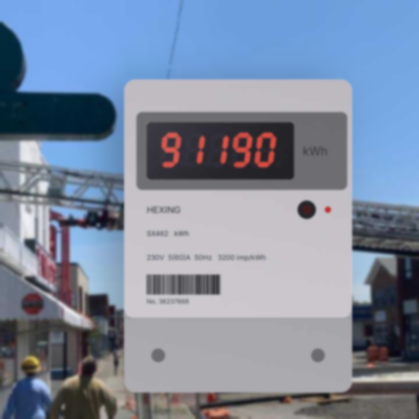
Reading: value=91190 unit=kWh
